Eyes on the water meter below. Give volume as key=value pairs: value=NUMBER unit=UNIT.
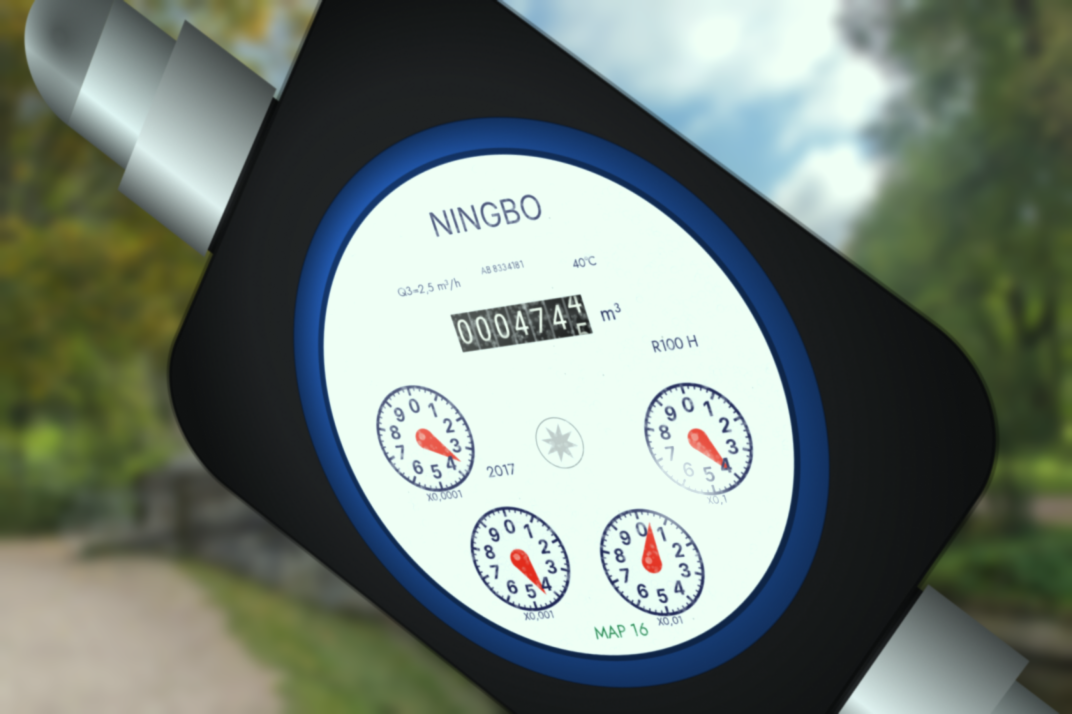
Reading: value=4744.4043 unit=m³
